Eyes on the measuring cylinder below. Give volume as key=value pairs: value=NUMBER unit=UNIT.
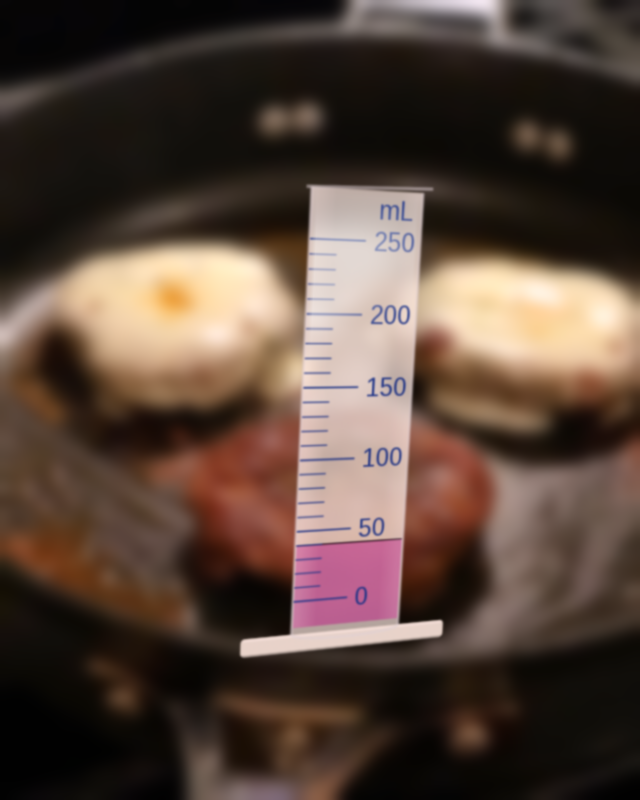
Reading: value=40 unit=mL
